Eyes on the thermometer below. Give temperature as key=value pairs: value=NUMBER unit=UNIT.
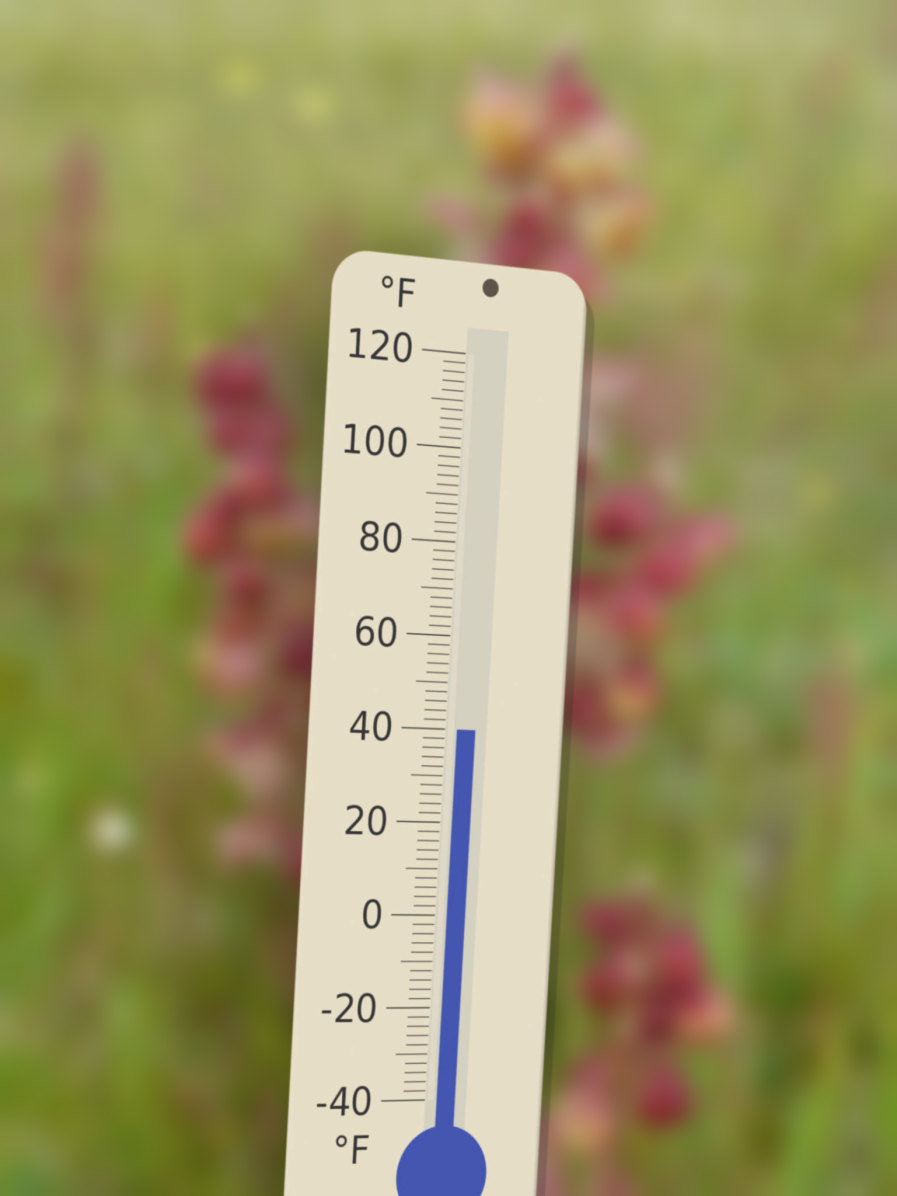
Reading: value=40 unit=°F
